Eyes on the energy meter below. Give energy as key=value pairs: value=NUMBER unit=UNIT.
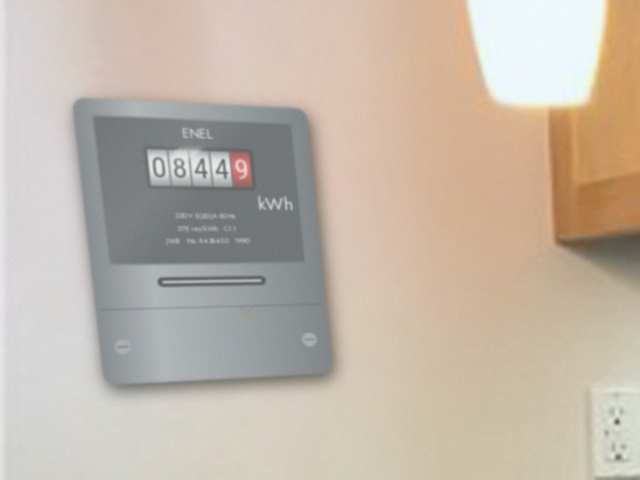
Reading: value=844.9 unit=kWh
